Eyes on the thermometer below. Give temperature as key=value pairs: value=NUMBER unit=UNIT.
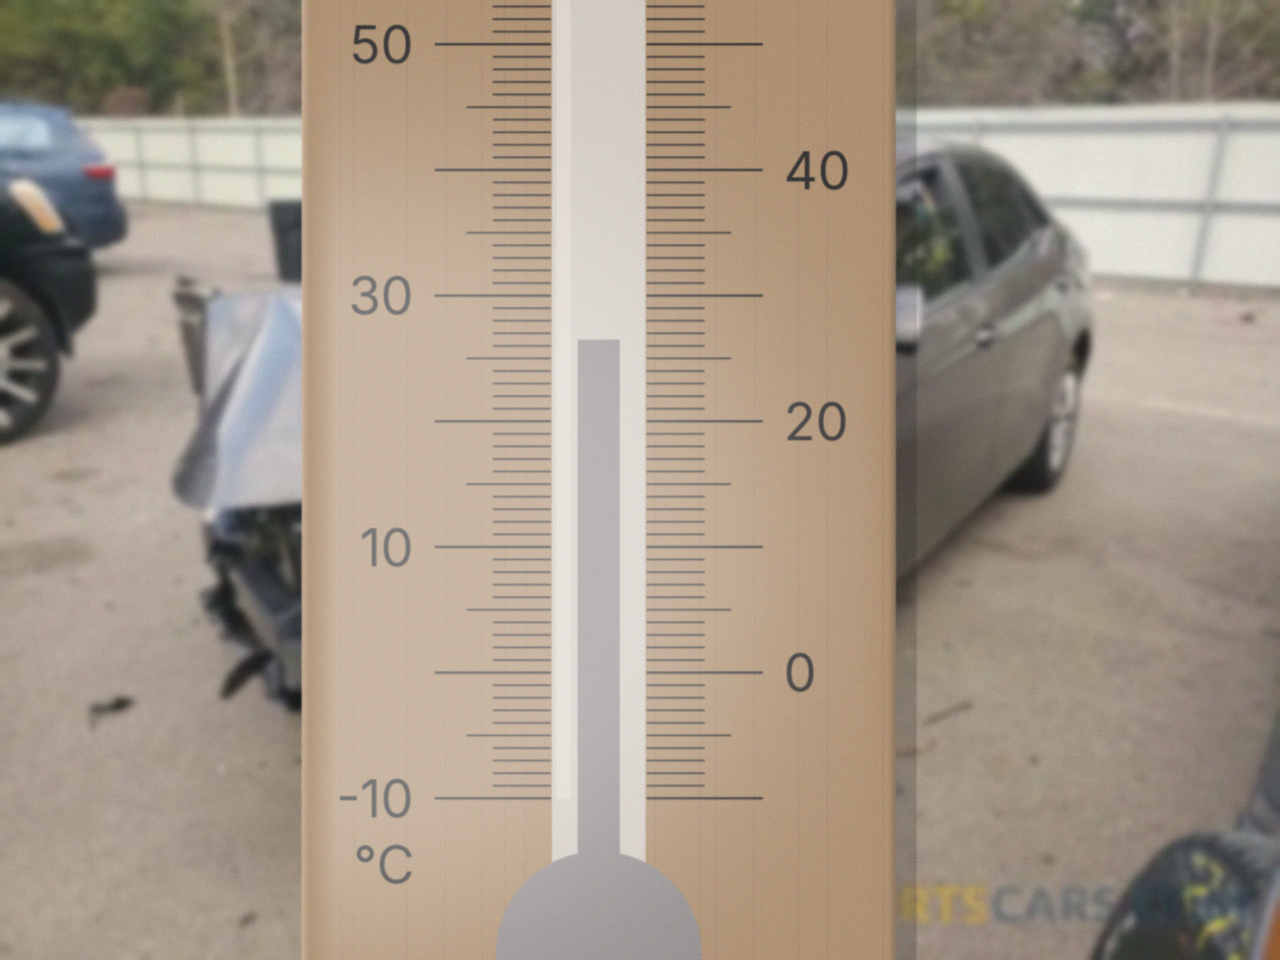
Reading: value=26.5 unit=°C
